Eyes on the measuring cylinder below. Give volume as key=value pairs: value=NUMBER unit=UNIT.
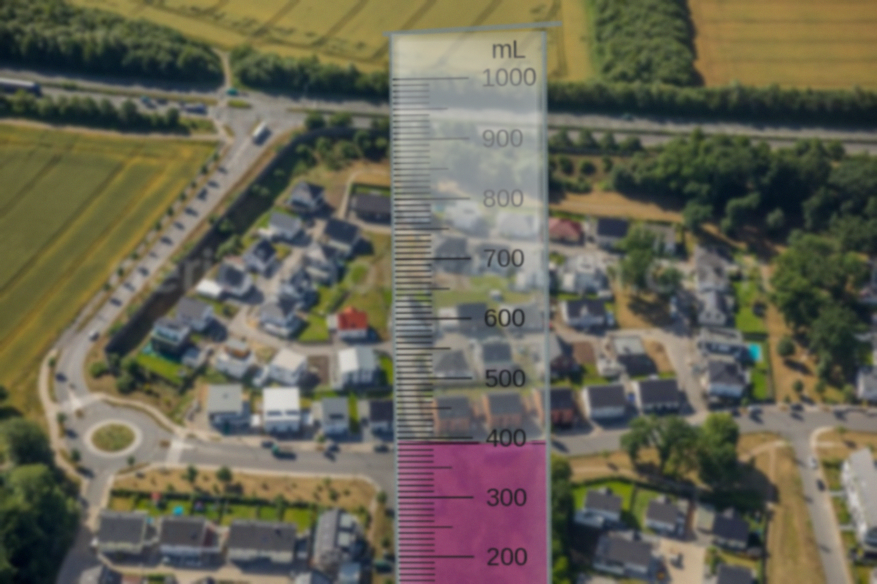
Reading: value=390 unit=mL
